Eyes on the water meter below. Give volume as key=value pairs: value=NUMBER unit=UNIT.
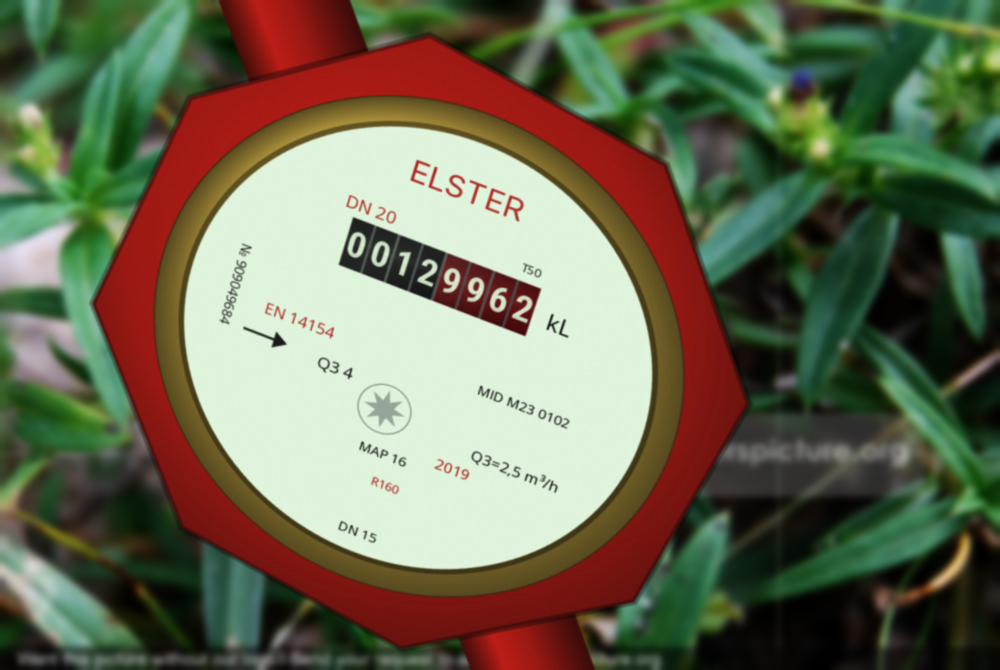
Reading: value=12.9962 unit=kL
